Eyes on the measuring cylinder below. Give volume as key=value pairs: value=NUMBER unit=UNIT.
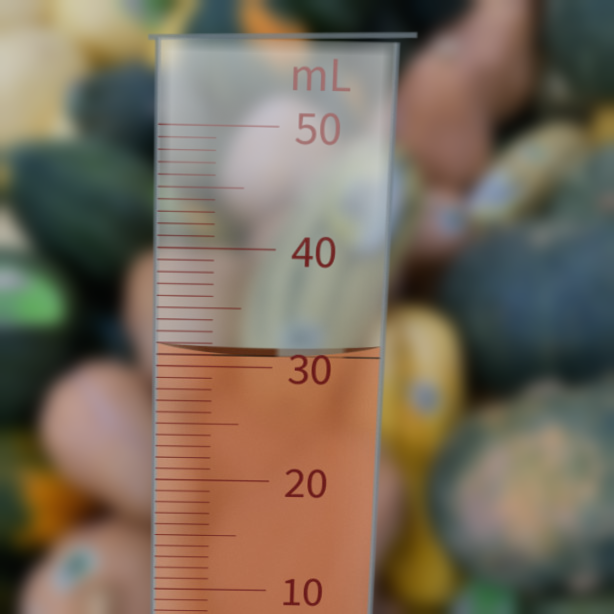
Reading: value=31 unit=mL
